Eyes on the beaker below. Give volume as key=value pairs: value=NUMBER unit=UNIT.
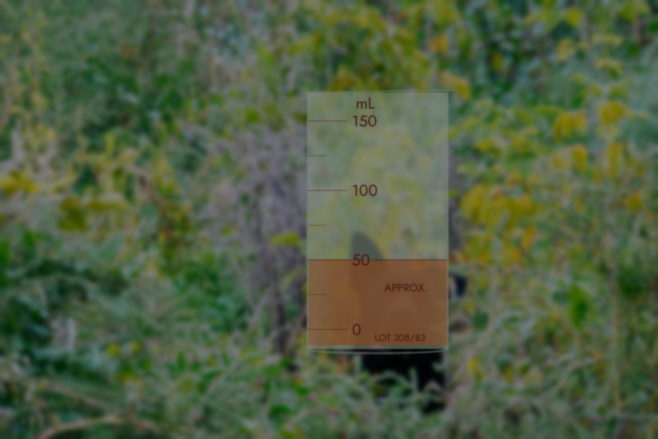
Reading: value=50 unit=mL
